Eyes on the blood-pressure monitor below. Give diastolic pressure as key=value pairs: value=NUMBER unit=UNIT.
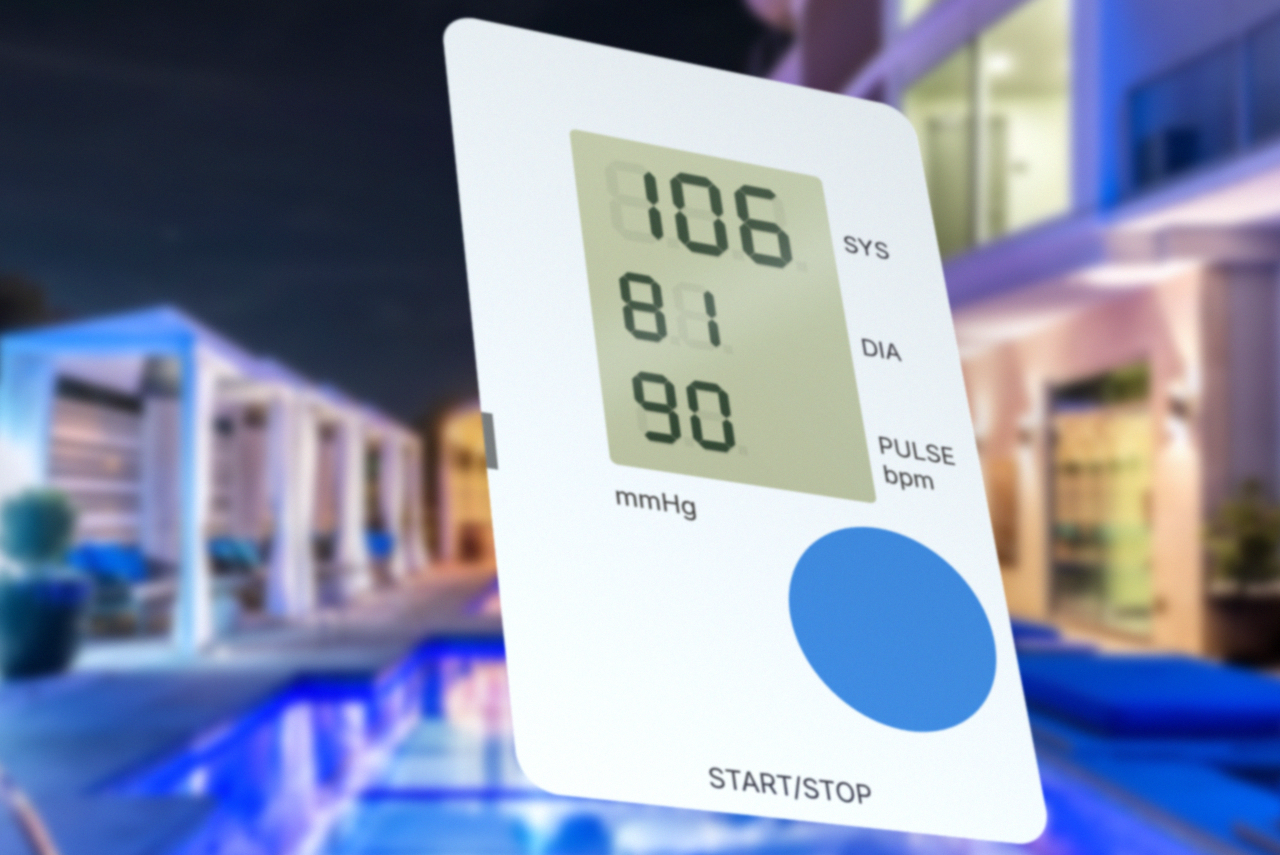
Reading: value=81 unit=mmHg
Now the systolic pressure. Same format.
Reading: value=106 unit=mmHg
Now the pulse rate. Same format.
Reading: value=90 unit=bpm
